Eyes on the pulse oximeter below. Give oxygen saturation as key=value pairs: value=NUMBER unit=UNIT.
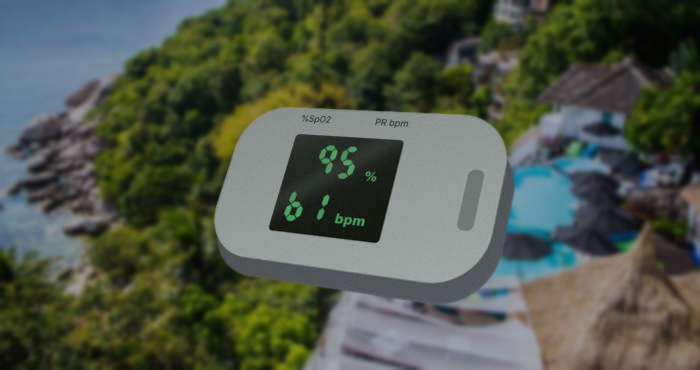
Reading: value=95 unit=%
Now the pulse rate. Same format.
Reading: value=61 unit=bpm
